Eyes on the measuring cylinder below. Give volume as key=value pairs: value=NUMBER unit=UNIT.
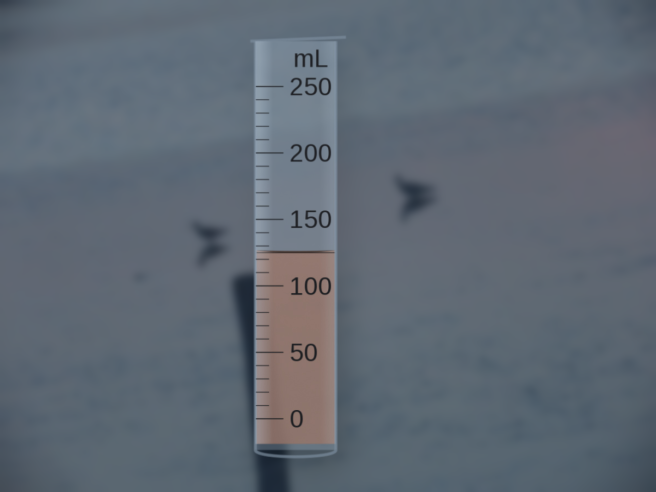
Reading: value=125 unit=mL
